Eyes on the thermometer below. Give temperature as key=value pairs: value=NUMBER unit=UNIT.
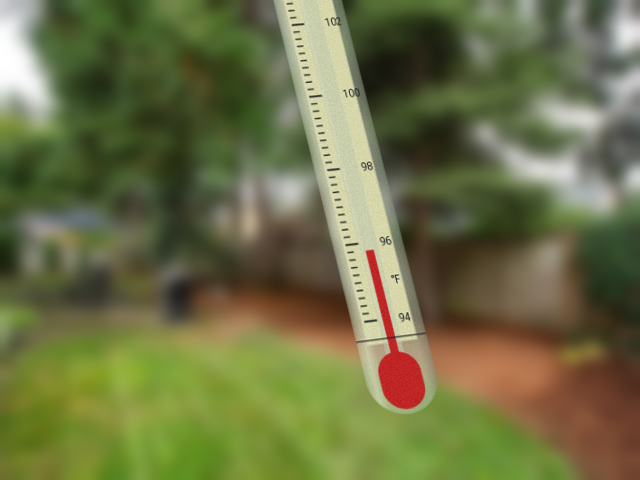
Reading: value=95.8 unit=°F
